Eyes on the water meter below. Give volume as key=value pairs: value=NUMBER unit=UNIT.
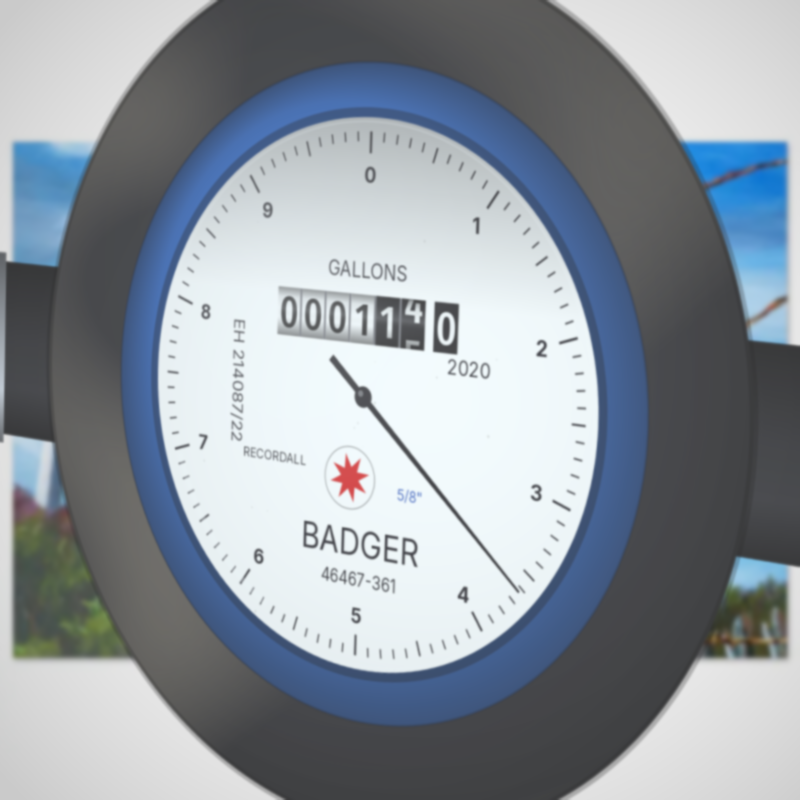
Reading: value=1143.6 unit=gal
